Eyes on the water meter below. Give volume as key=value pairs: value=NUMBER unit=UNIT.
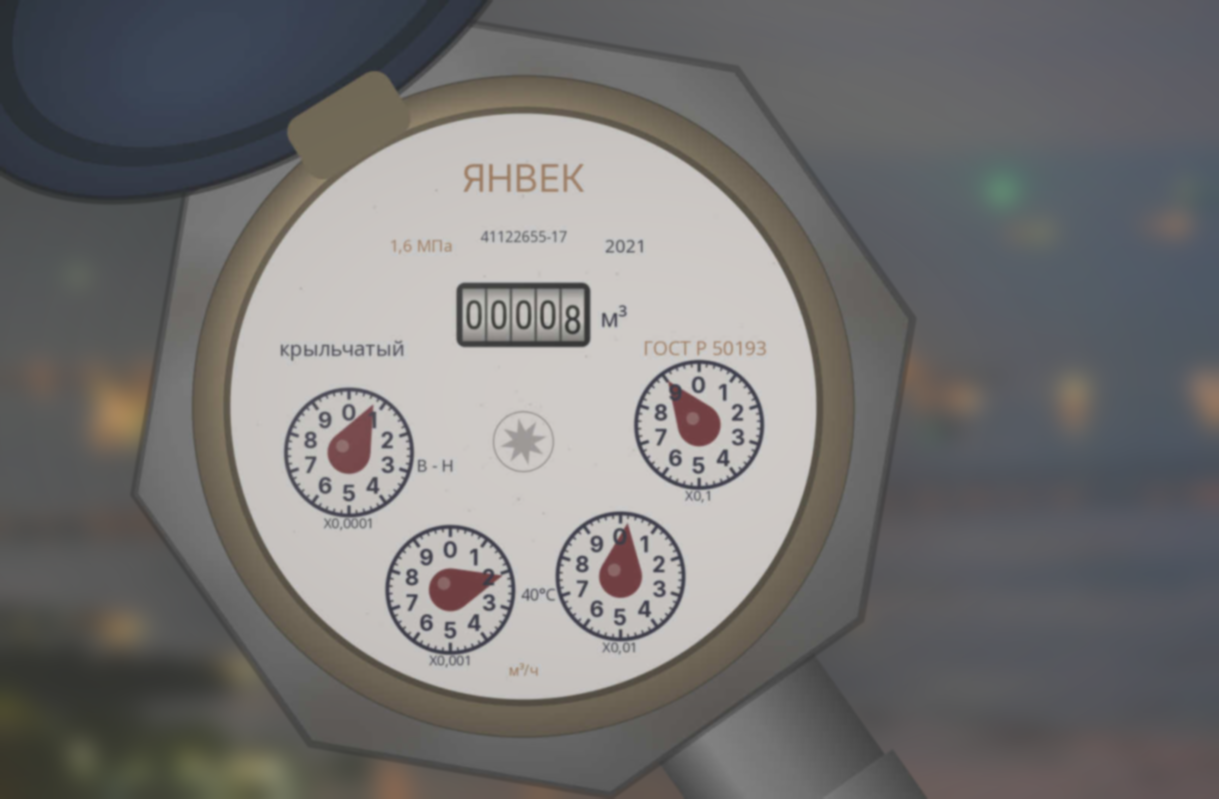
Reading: value=7.9020 unit=m³
